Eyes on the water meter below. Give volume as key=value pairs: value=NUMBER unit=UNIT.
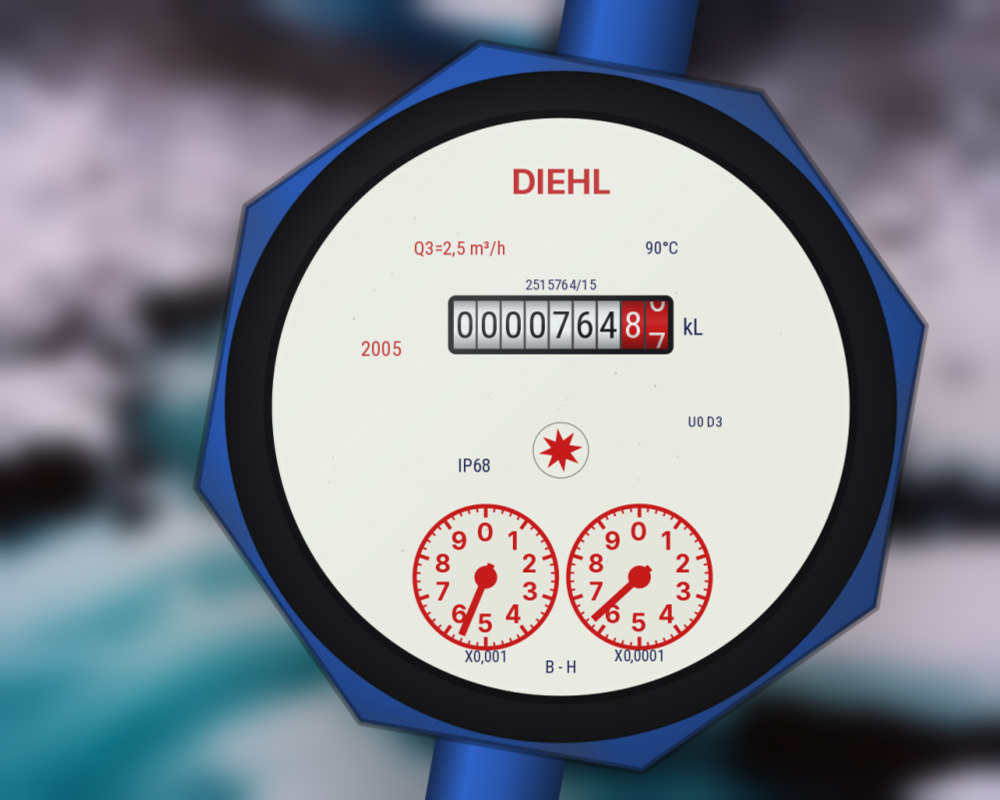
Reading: value=764.8656 unit=kL
